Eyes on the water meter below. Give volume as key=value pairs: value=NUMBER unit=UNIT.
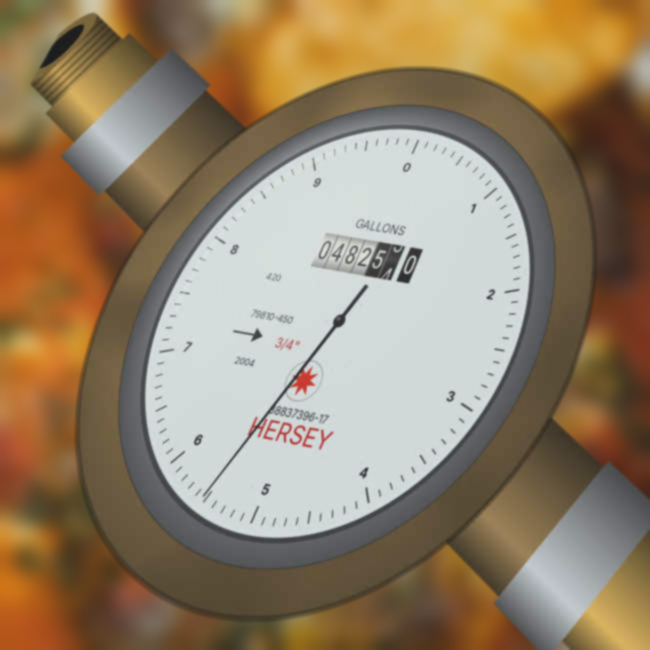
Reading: value=482535.5 unit=gal
